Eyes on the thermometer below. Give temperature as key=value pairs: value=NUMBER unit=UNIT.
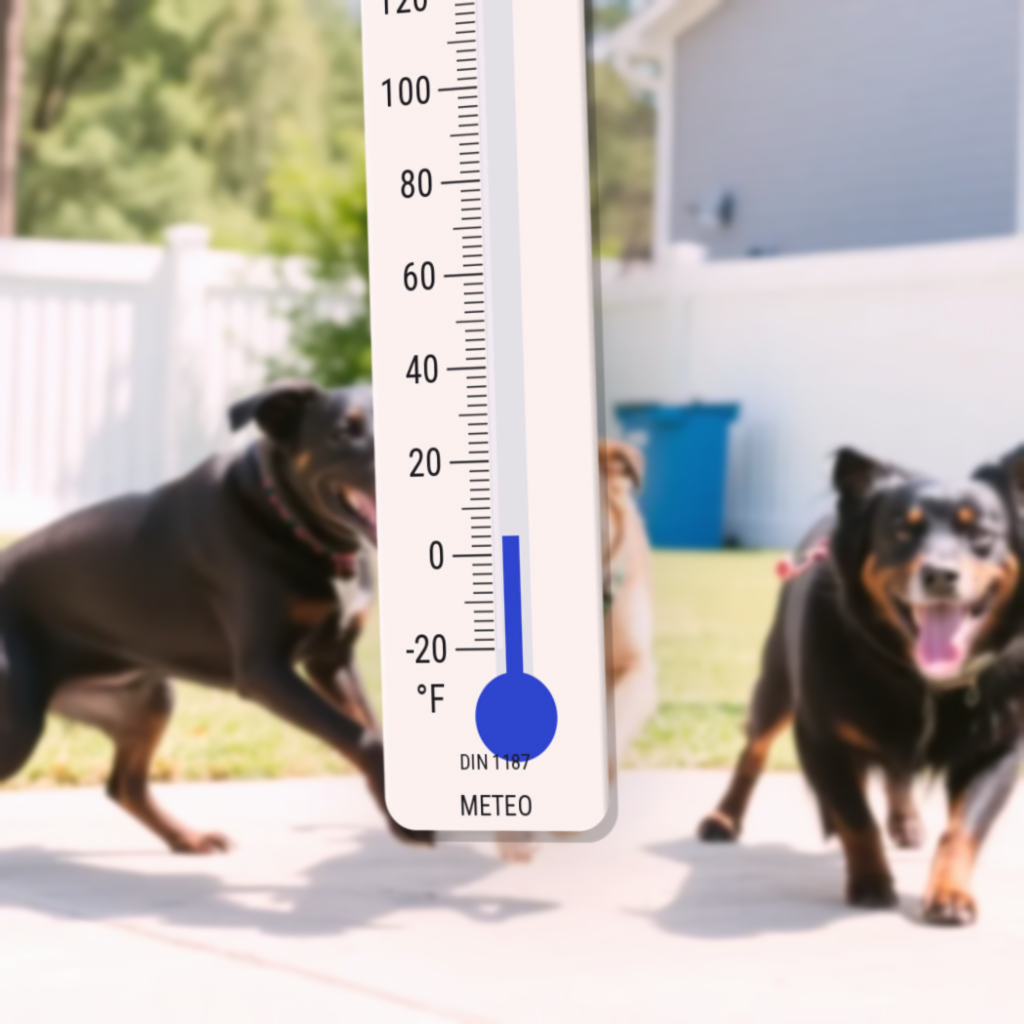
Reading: value=4 unit=°F
